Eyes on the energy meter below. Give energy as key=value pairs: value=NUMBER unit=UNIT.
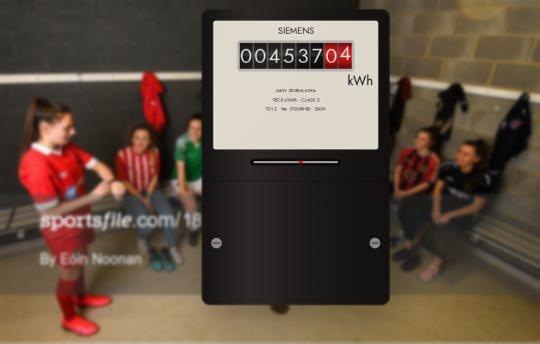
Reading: value=4537.04 unit=kWh
